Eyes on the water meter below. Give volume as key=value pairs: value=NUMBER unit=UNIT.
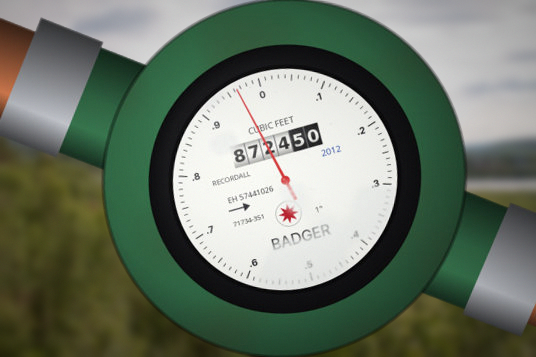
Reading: value=872449.96 unit=ft³
